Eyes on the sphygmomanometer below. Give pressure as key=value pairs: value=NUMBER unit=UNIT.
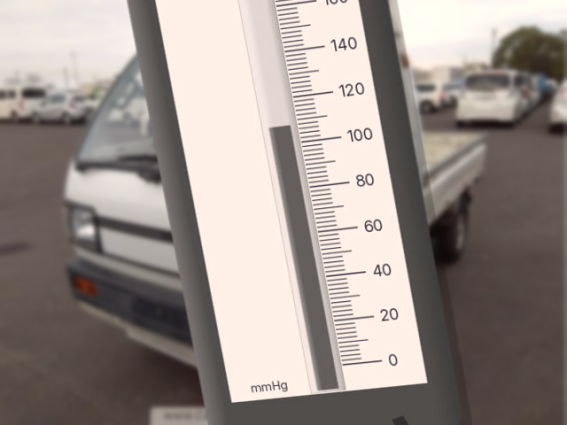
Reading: value=108 unit=mmHg
